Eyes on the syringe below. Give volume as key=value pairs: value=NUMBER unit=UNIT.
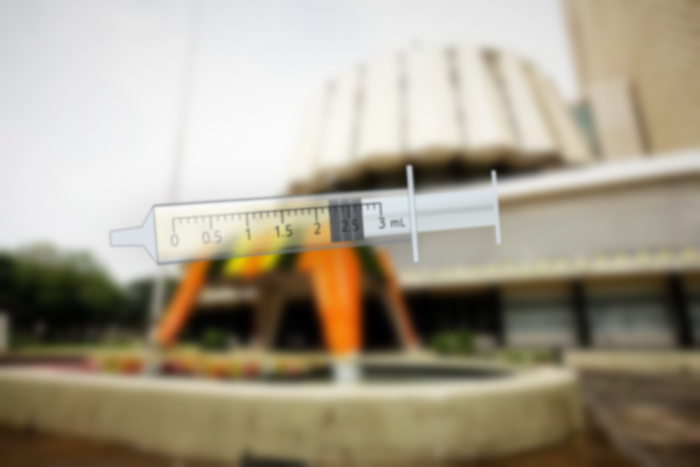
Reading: value=2.2 unit=mL
